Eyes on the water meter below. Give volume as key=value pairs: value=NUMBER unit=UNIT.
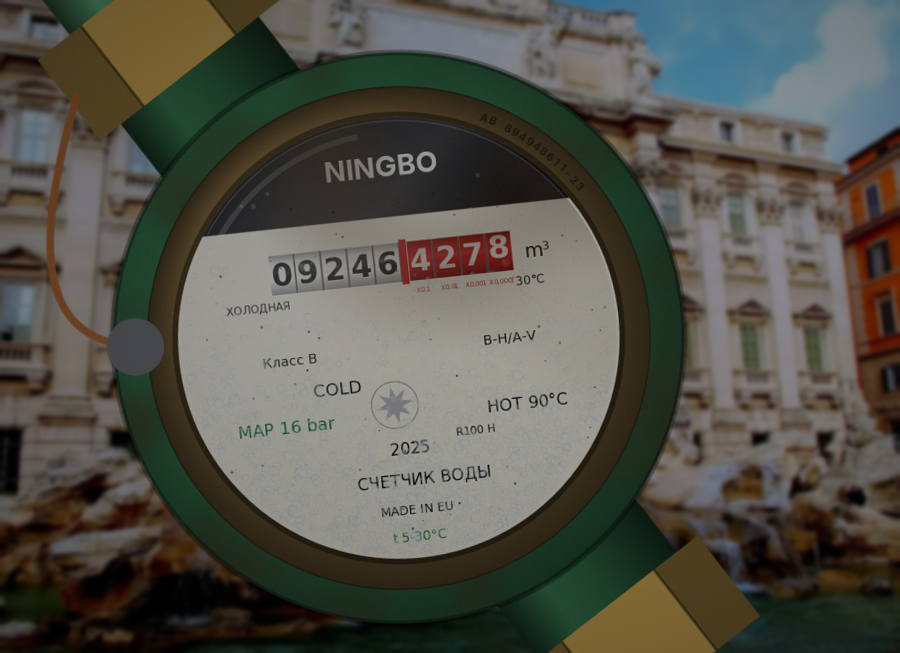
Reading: value=9246.4278 unit=m³
